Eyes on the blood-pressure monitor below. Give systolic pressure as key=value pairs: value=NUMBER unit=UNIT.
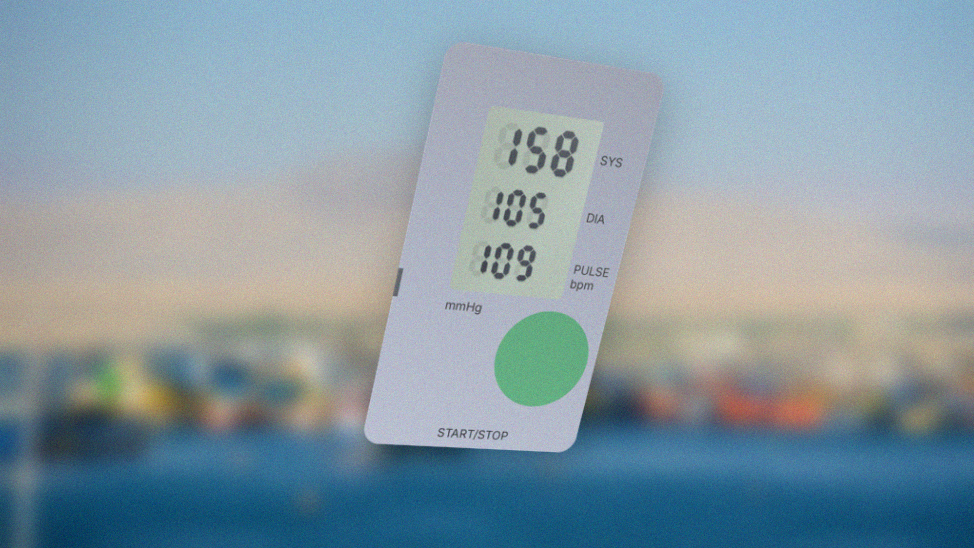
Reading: value=158 unit=mmHg
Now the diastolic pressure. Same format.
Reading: value=105 unit=mmHg
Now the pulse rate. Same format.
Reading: value=109 unit=bpm
